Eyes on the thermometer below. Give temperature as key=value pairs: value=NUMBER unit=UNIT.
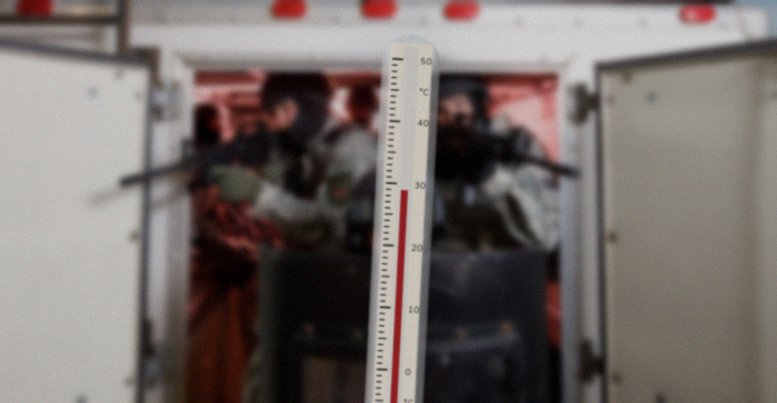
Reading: value=29 unit=°C
